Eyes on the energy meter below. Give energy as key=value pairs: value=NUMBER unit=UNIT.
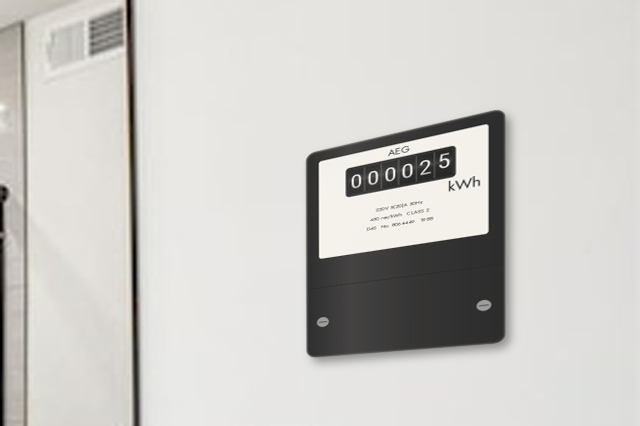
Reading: value=25 unit=kWh
